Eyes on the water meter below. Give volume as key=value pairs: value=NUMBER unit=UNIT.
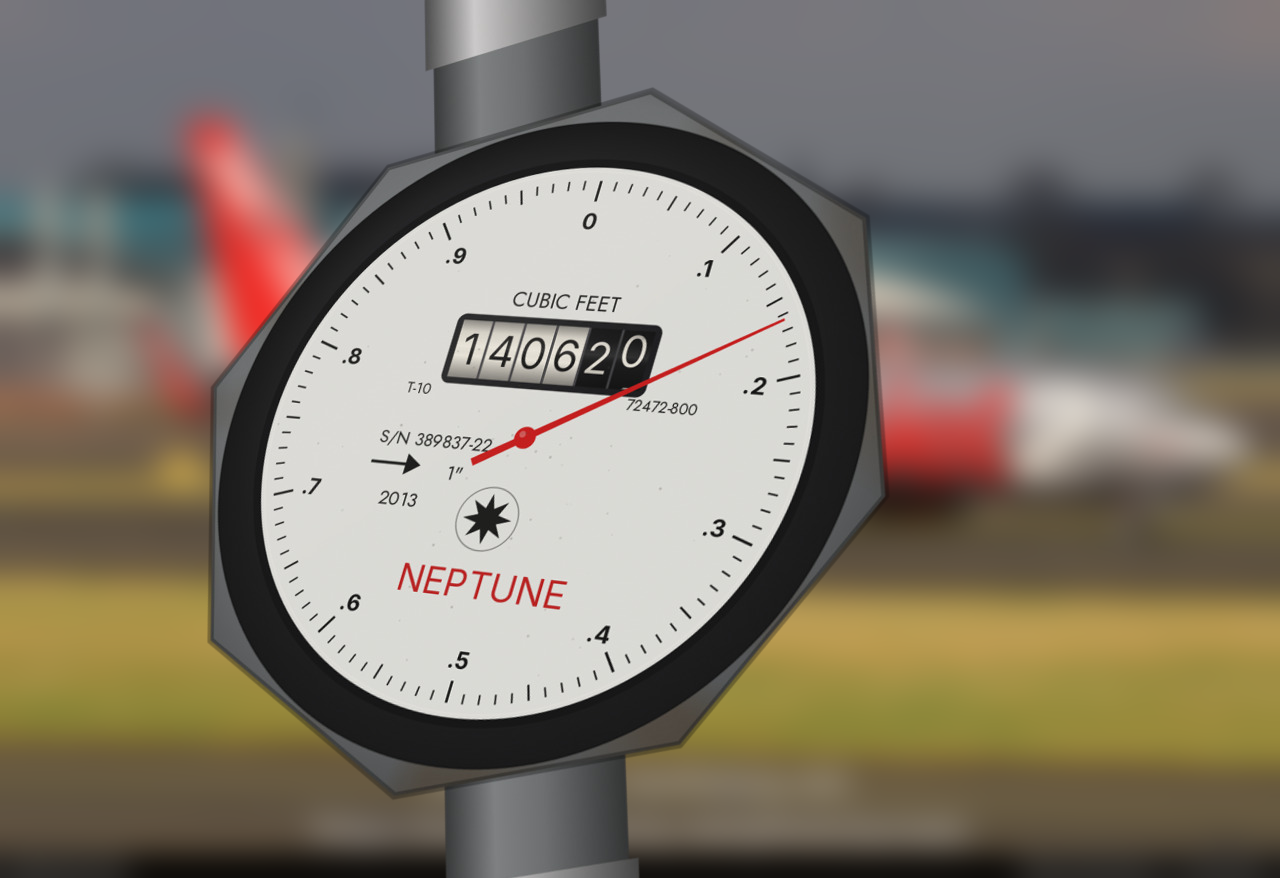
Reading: value=140620.16 unit=ft³
